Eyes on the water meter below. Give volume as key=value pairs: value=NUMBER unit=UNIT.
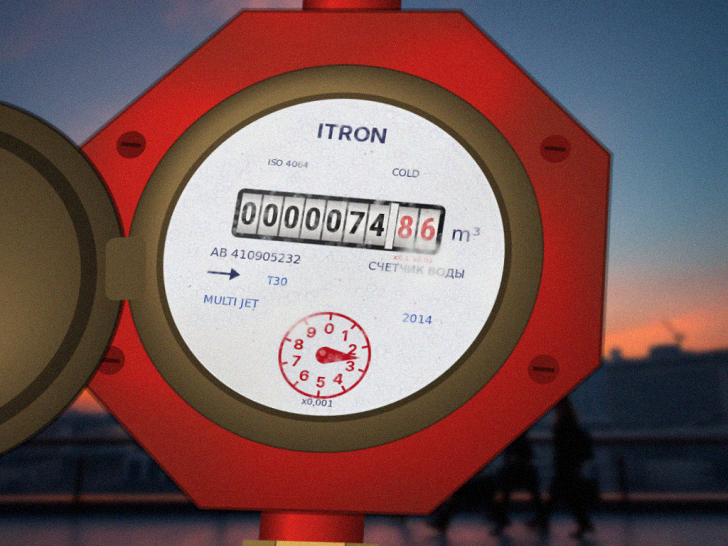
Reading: value=74.862 unit=m³
